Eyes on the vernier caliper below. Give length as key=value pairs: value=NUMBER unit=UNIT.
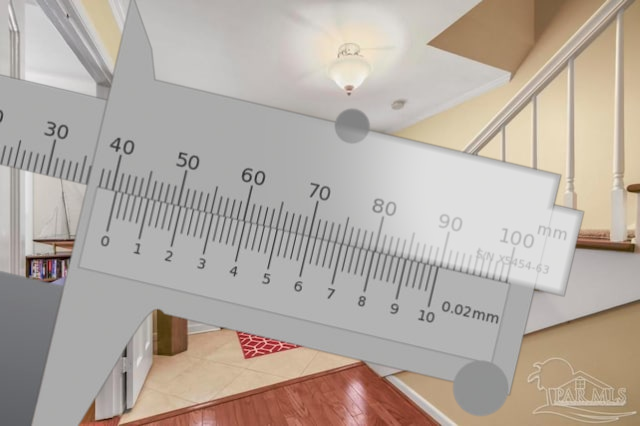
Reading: value=40.6 unit=mm
